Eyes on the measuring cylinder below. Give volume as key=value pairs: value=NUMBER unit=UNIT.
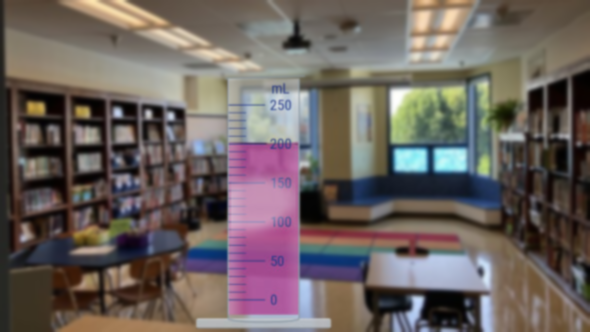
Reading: value=200 unit=mL
